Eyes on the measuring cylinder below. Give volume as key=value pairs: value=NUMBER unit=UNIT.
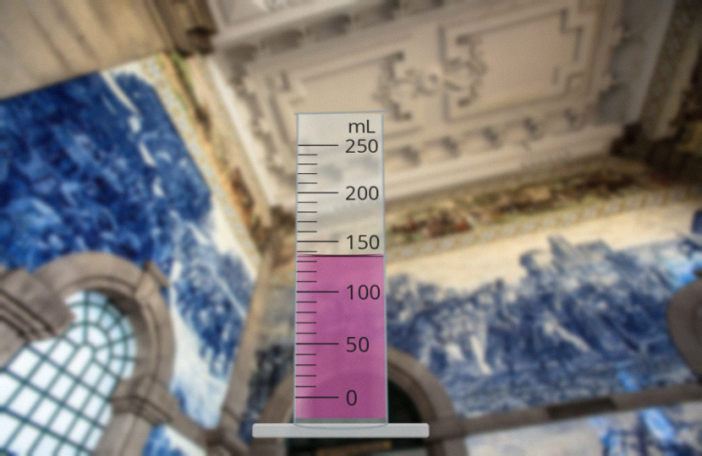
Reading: value=135 unit=mL
